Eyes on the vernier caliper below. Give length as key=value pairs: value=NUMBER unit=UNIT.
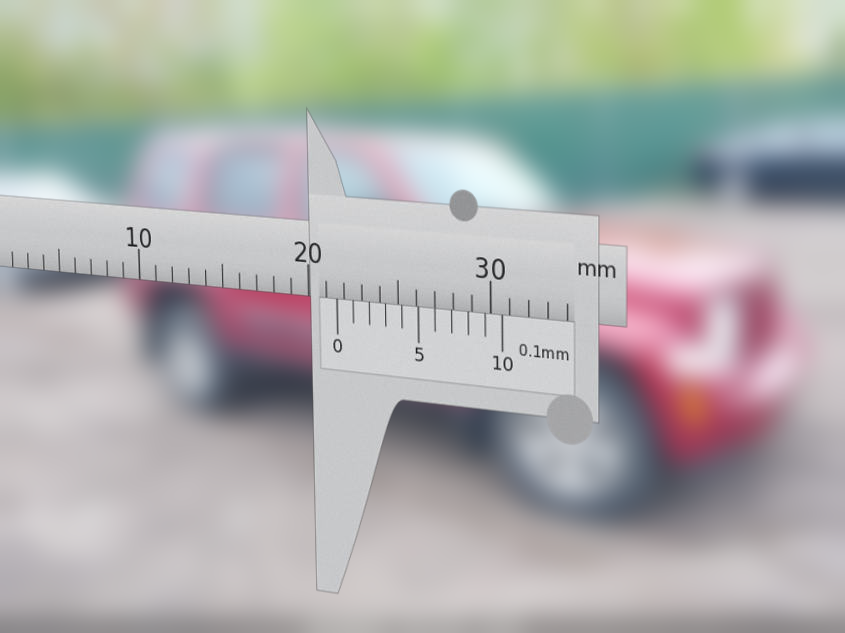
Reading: value=21.6 unit=mm
